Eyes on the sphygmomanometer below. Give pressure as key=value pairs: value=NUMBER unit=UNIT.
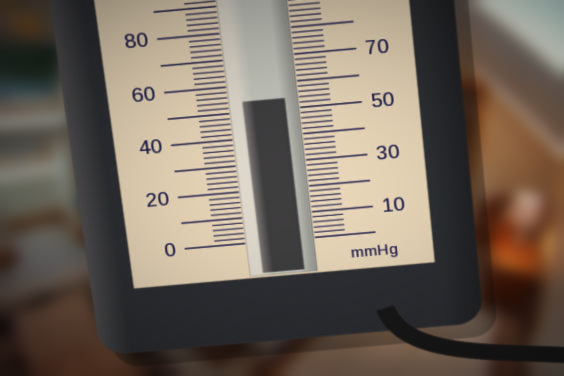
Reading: value=54 unit=mmHg
